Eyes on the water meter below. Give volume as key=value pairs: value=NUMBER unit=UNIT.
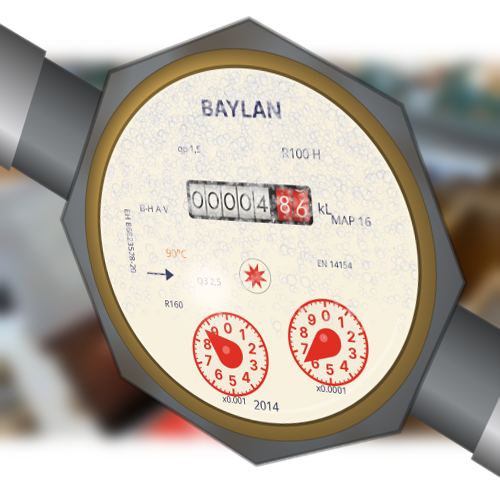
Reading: value=4.8586 unit=kL
